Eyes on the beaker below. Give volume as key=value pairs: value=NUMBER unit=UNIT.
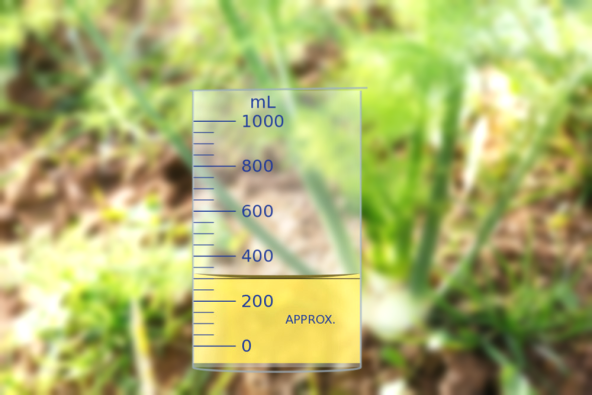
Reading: value=300 unit=mL
